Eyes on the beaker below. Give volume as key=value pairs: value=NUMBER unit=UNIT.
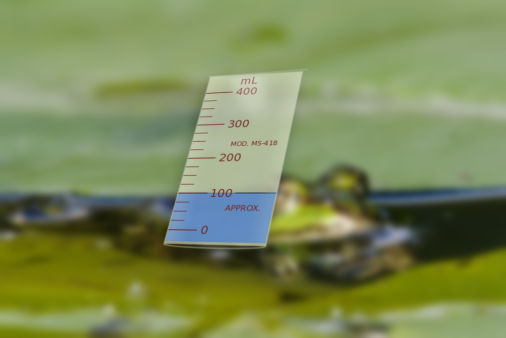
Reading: value=100 unit=mL
